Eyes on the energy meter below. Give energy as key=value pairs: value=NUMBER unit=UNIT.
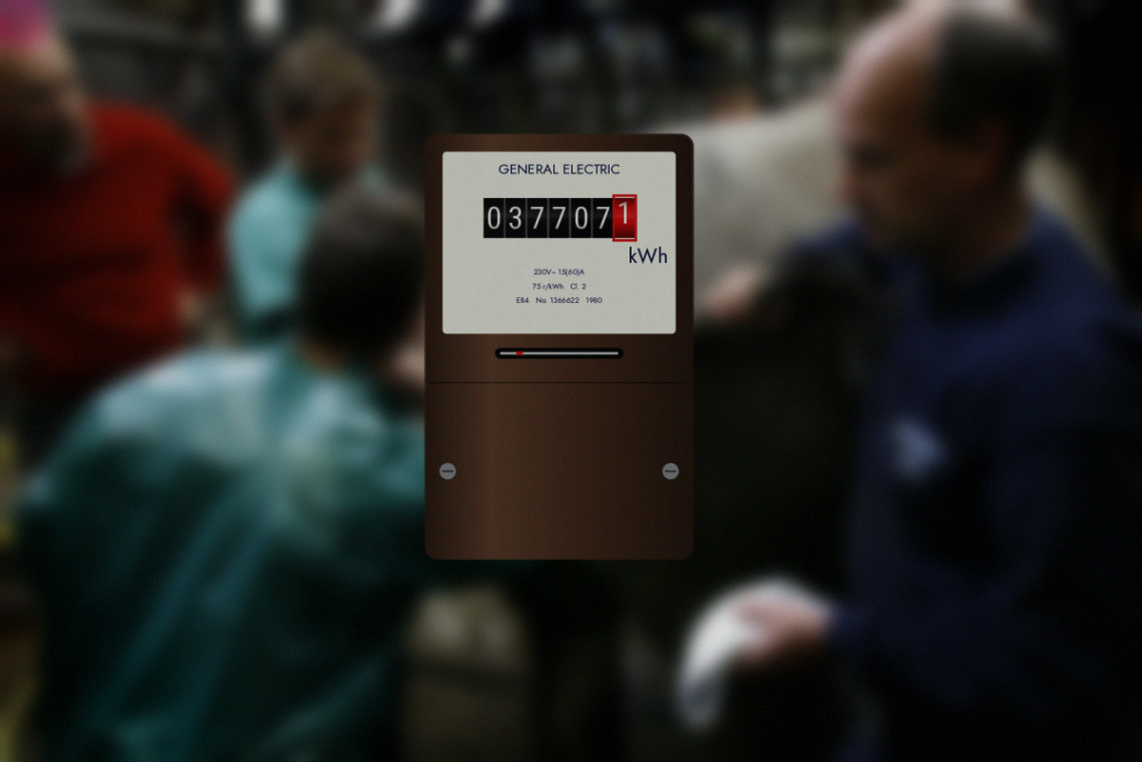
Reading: value=37707.1 unit=kWh
